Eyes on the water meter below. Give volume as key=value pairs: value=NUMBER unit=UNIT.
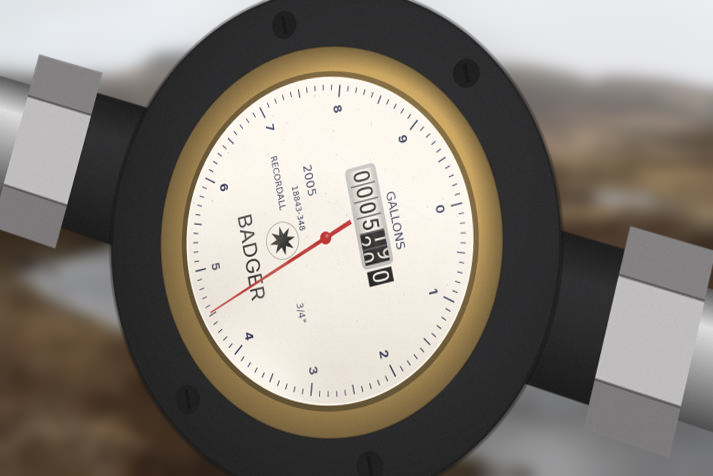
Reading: value=5194.5 unit=gal
